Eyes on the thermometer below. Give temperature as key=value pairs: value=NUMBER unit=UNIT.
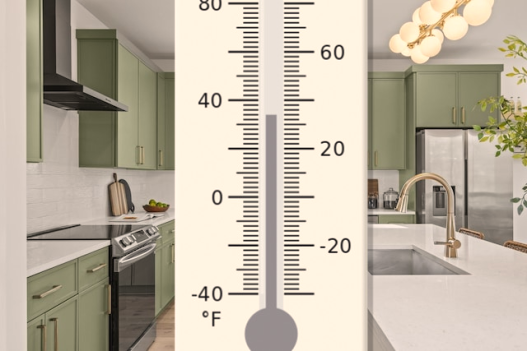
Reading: value=34 unit=°F
